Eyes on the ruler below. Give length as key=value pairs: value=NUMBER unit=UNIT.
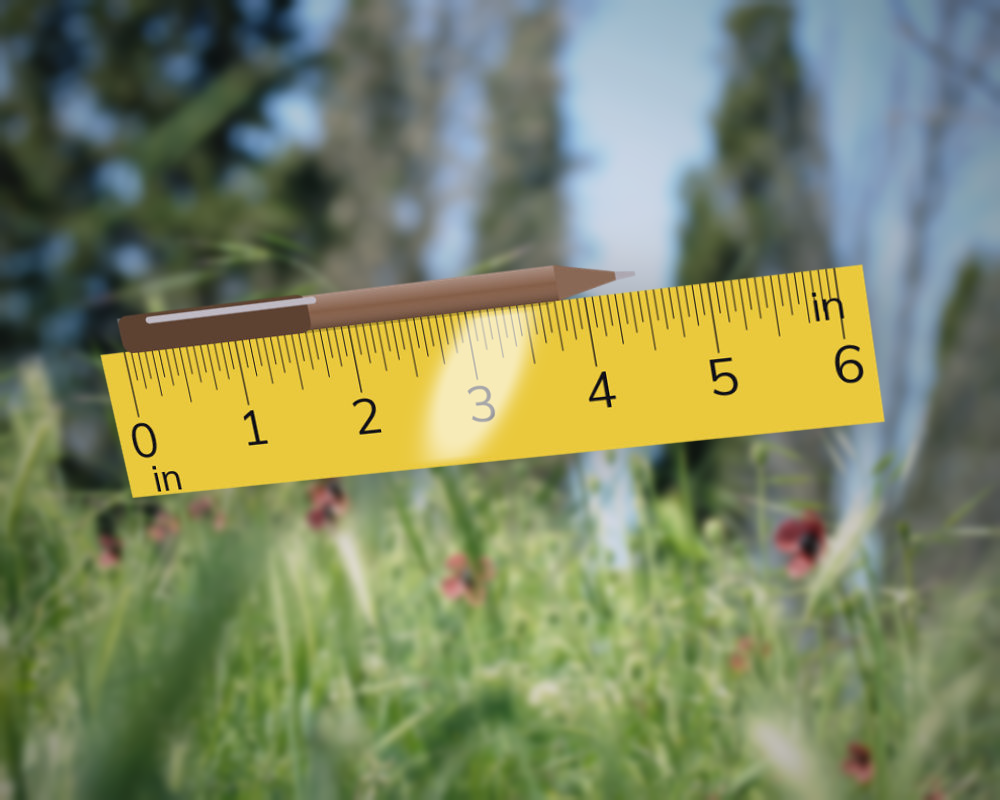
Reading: value=4.4375 unit=in
